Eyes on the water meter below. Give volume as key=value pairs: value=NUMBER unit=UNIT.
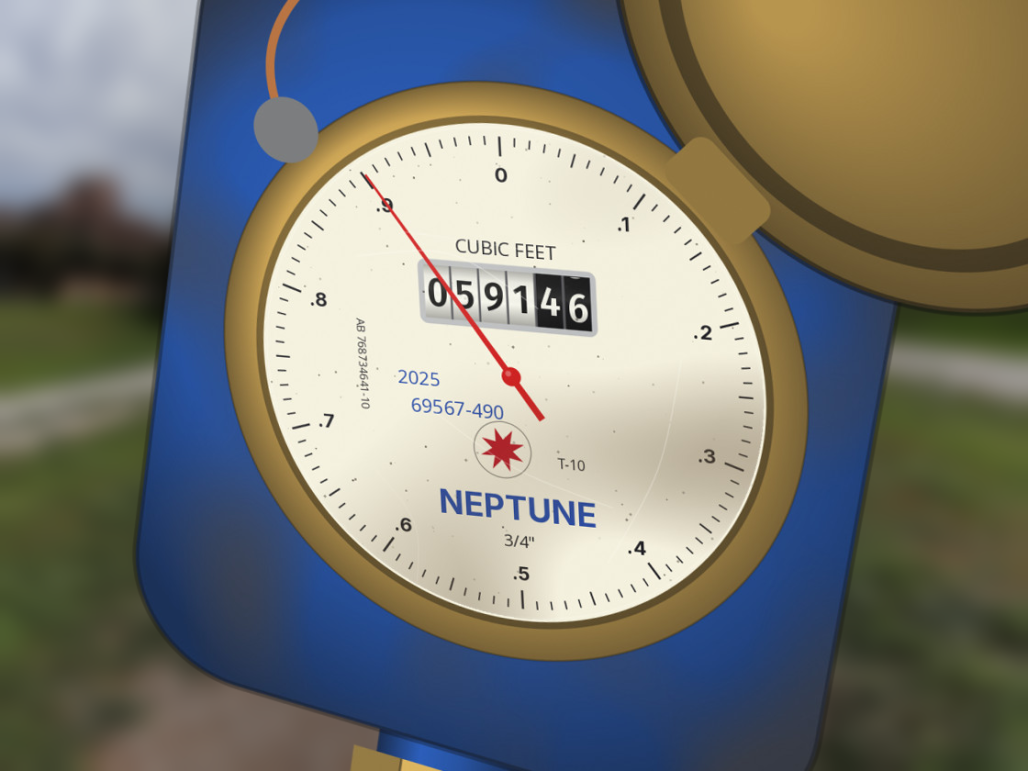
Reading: value=59145.90 unit=ft³
